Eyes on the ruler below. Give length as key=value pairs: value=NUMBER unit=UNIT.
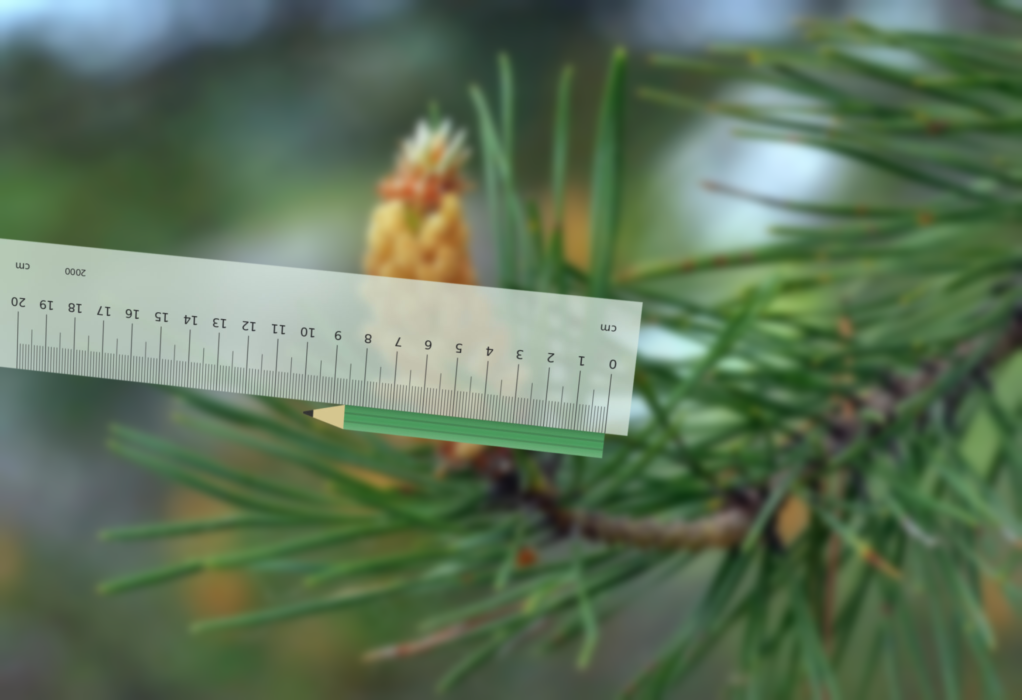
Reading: value=10 unit=cm
